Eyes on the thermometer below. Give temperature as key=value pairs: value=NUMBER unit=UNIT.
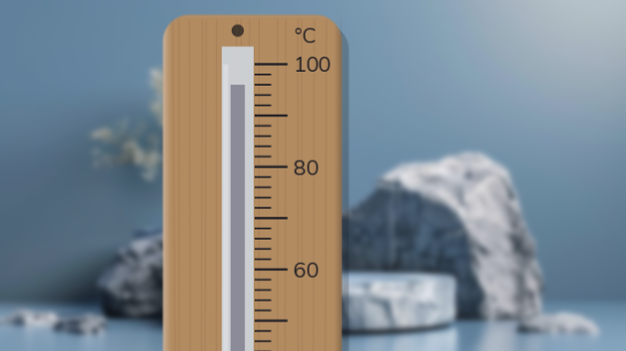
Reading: value=96 unit=°C
